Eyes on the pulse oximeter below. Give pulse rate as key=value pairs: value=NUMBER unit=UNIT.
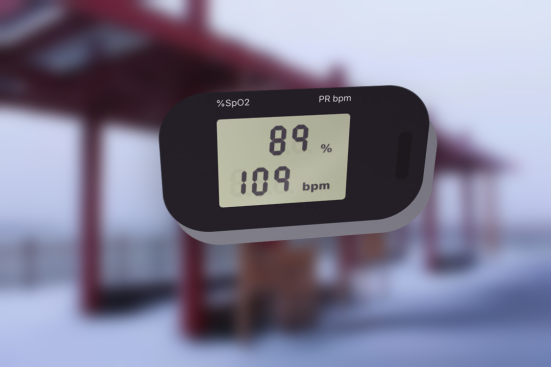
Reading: value=109 unit=bpm
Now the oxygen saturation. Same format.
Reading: value=89 unit=%
